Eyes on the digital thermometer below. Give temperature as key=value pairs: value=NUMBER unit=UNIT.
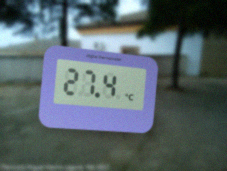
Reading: value=27.4 unit=°C
